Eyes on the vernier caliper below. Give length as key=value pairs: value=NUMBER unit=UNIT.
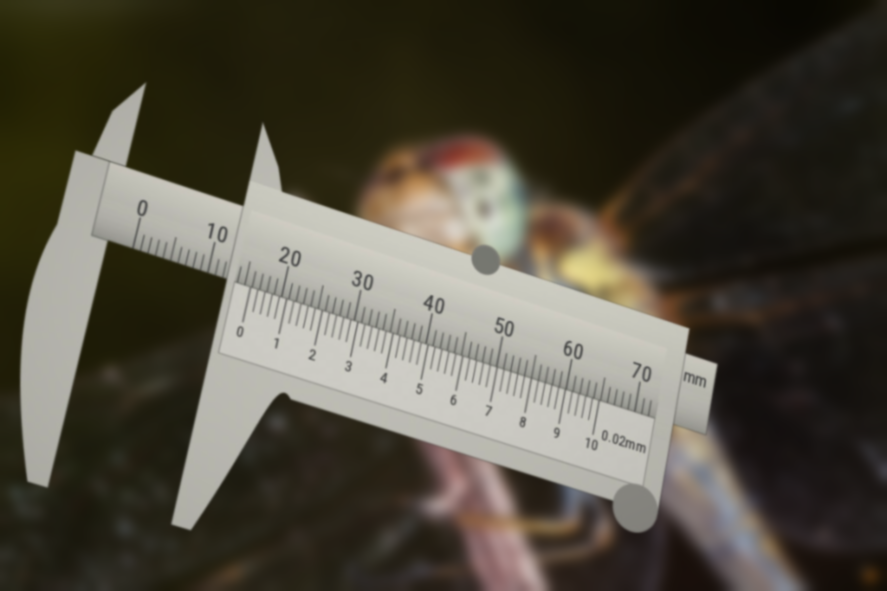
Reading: value=15.8 unit=mm
